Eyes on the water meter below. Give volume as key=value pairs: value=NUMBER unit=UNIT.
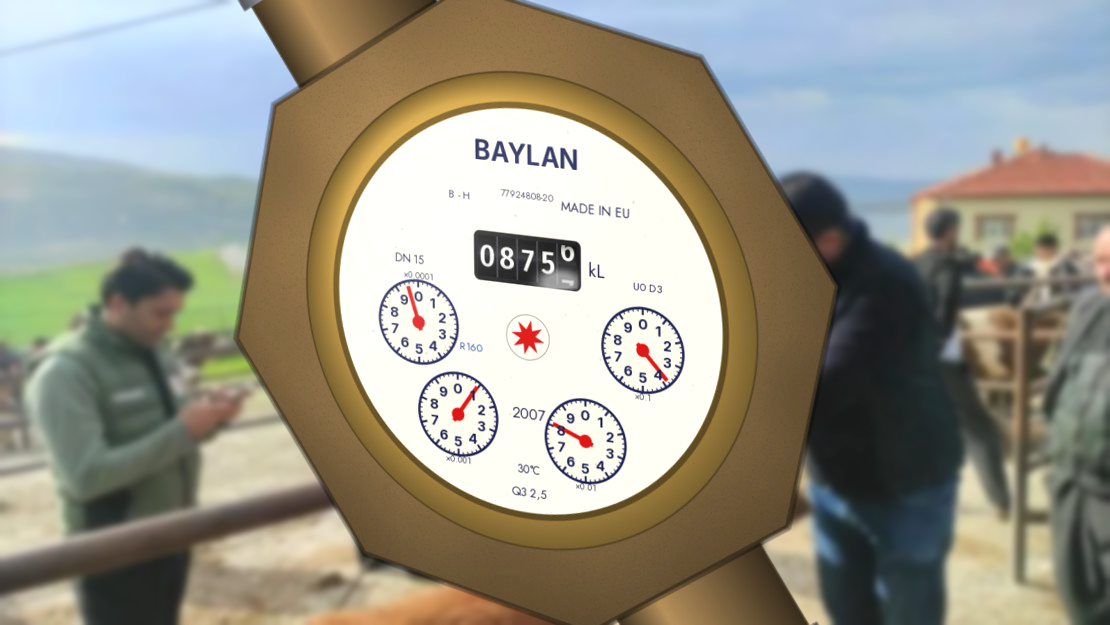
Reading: value=8756.3809 unit=kL
